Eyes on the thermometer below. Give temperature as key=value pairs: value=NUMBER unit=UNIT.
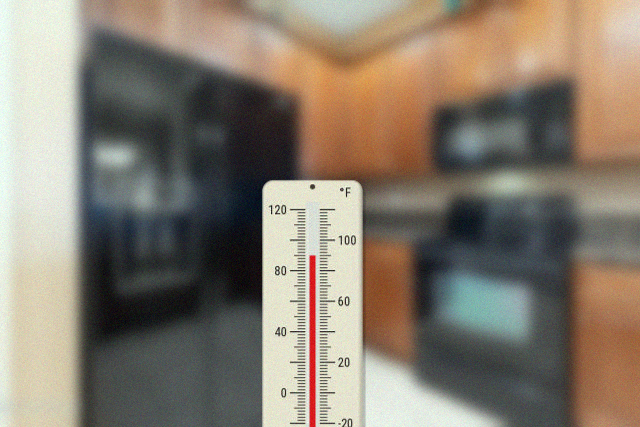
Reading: value=90 unit=°F
